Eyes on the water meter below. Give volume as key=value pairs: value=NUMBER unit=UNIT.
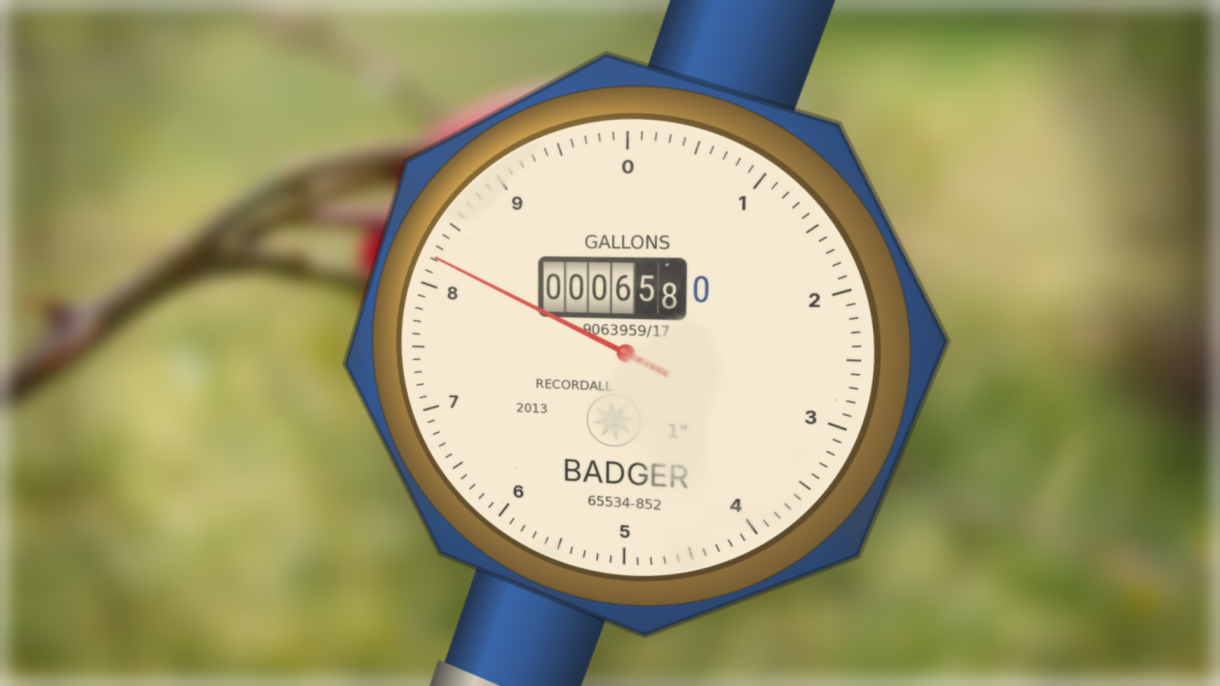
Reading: value=6578.2 unit=gal
